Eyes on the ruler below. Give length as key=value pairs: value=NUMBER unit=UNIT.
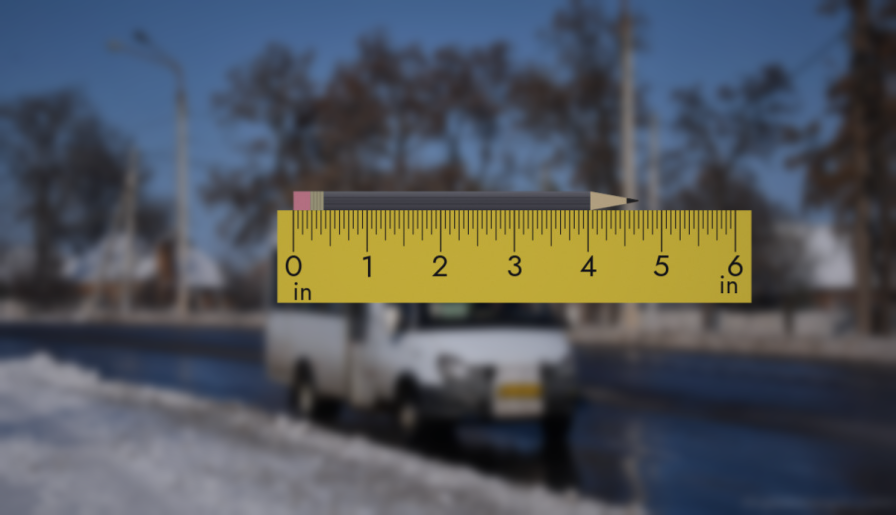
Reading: value=4.6875 unit=in
